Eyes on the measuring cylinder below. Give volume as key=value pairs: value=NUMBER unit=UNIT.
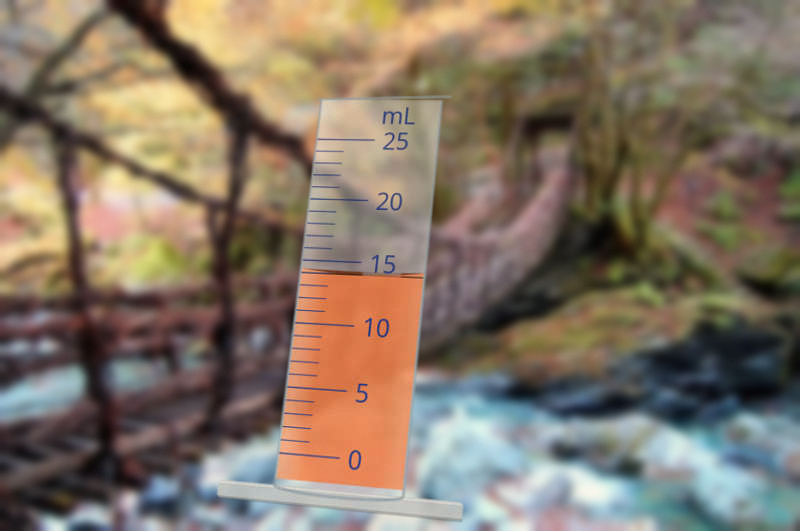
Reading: value=14 unit=mL
